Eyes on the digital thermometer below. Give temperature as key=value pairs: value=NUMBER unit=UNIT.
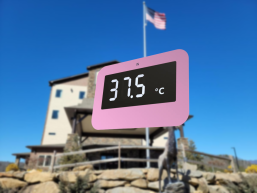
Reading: value=37.5 unit=°C
